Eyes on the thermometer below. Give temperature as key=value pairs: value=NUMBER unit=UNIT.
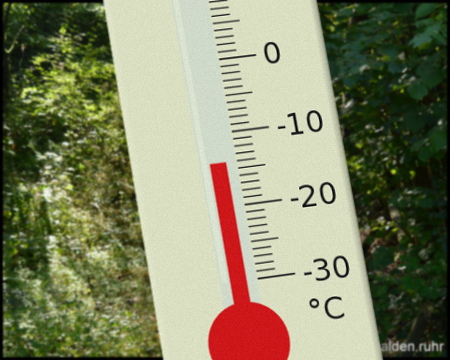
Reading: value=-14 unit=°C
